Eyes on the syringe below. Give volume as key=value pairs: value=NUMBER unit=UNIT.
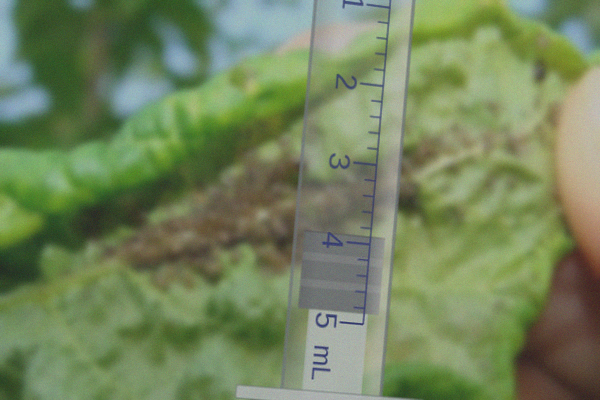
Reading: value=3.9 unit=mL
